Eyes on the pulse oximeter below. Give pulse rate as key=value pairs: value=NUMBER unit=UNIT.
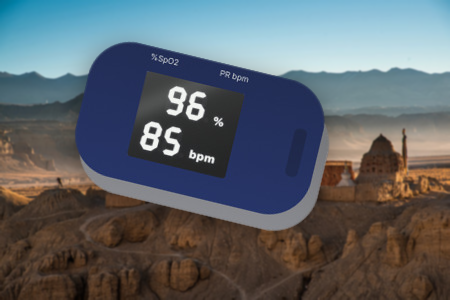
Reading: value=85 unit=bpm
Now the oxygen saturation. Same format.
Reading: value=96 unit=%
